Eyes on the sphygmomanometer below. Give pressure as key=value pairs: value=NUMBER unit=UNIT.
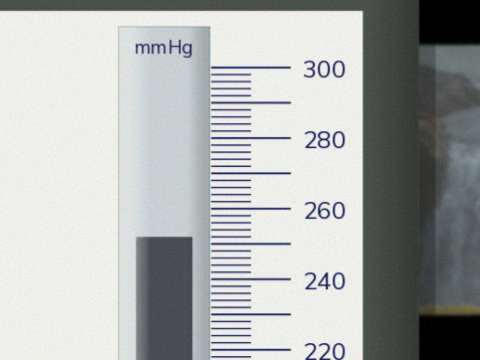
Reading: value=252 unit=mmHg
